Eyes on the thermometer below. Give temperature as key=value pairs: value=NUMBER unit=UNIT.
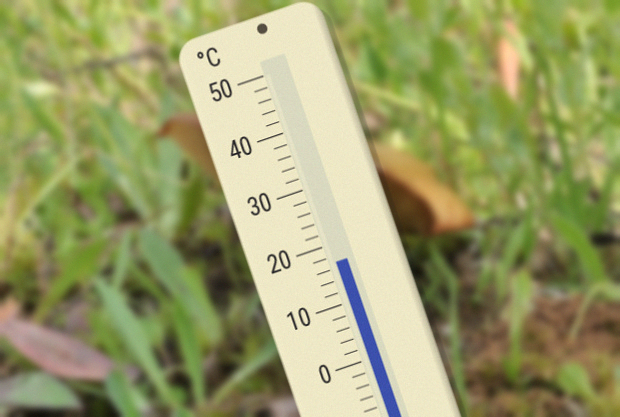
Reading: value=17 unit=°C
